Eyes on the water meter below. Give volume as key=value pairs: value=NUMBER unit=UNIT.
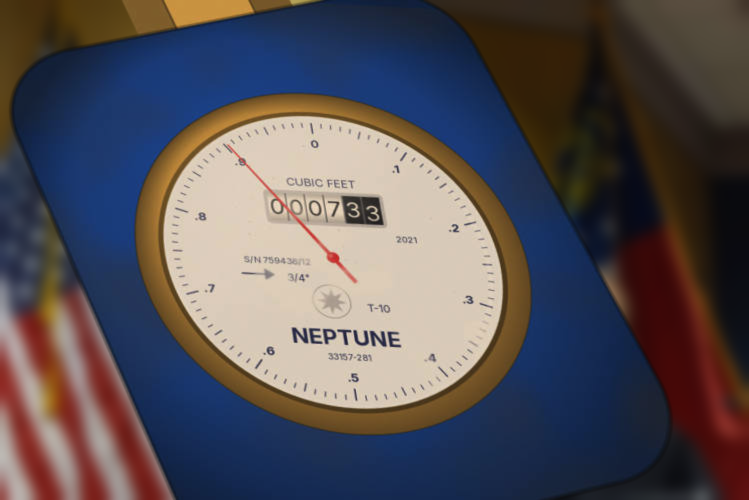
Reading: value=732.90 unit=ft³
